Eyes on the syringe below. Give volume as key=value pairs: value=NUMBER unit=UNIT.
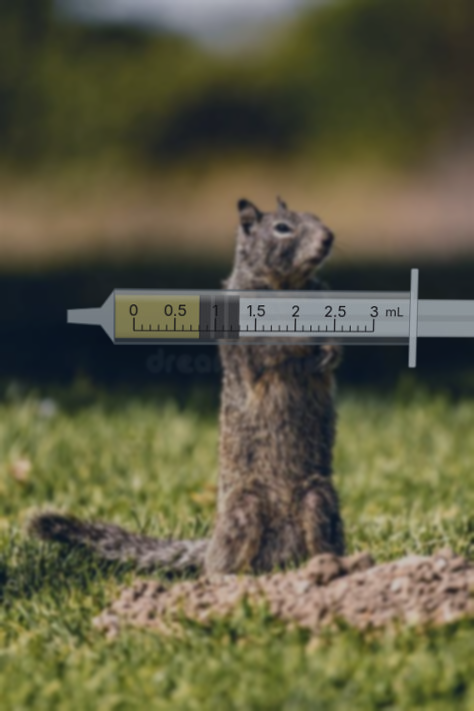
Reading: value=0.8 unit=mL
